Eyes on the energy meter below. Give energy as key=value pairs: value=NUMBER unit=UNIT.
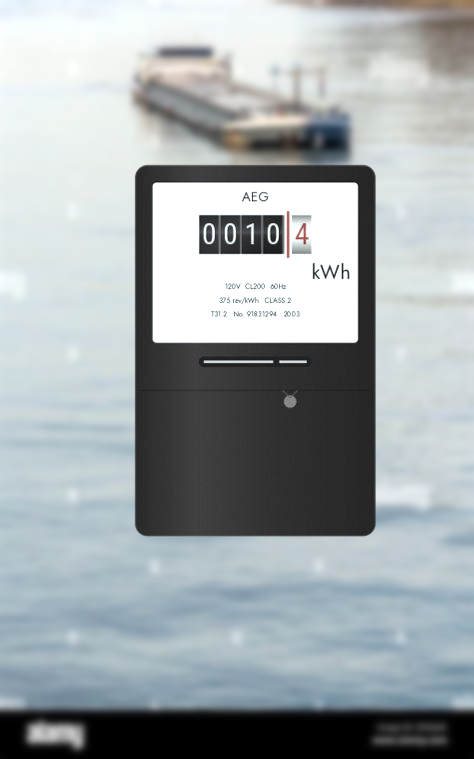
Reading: value=10.4 unit=kWh
